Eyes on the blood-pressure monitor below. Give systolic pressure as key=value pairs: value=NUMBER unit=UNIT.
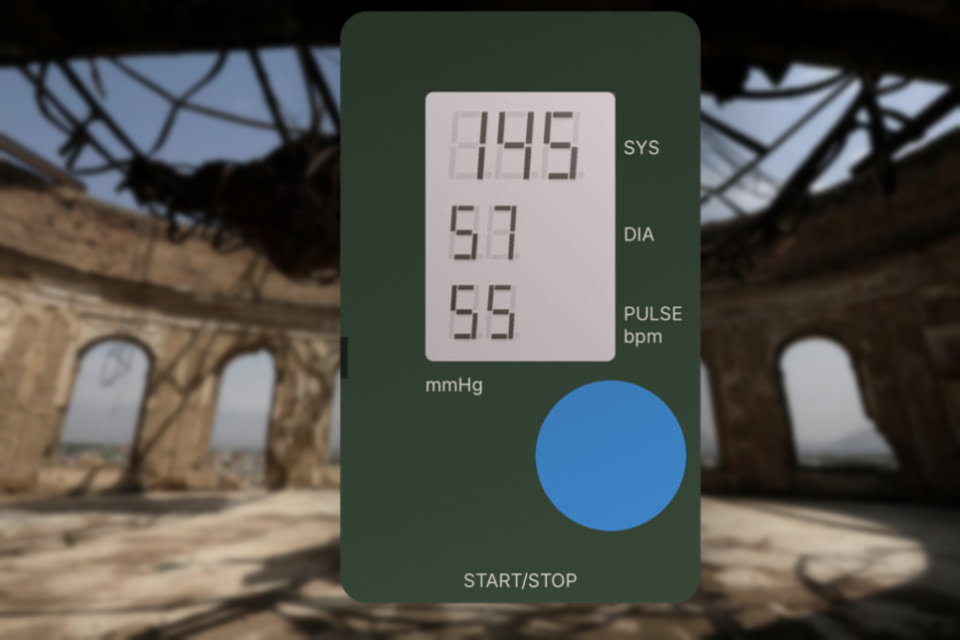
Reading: value=145 unit=mmHg
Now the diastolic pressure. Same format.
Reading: value=57 unit=mmHg
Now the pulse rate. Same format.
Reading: value=55 unit=bpm
